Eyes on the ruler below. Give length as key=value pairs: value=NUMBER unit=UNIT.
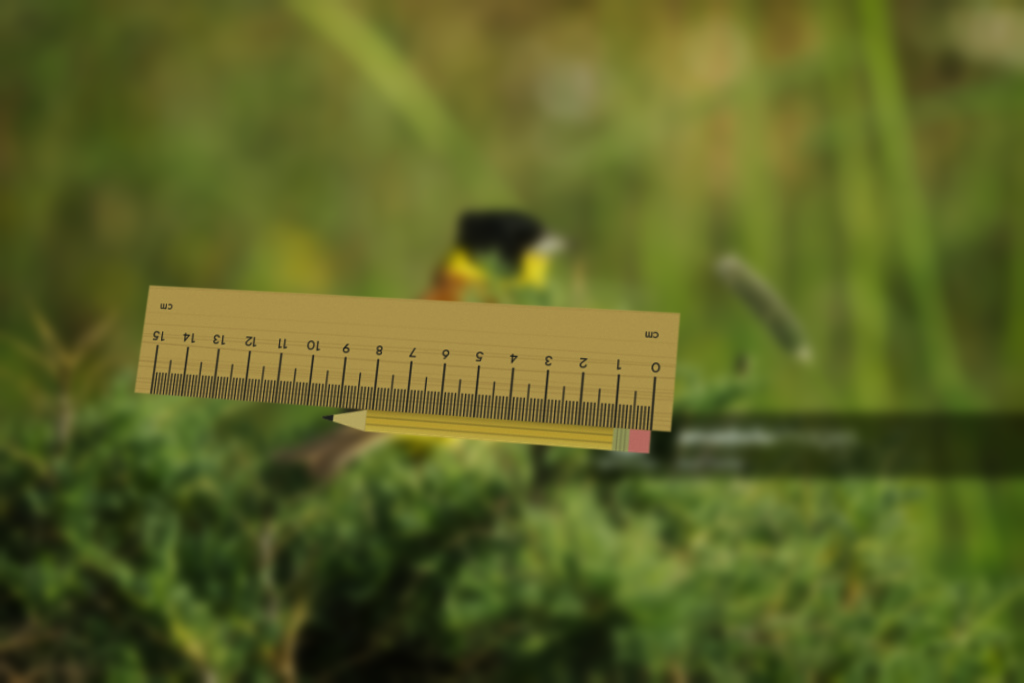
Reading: value=9.5 unit=cm
